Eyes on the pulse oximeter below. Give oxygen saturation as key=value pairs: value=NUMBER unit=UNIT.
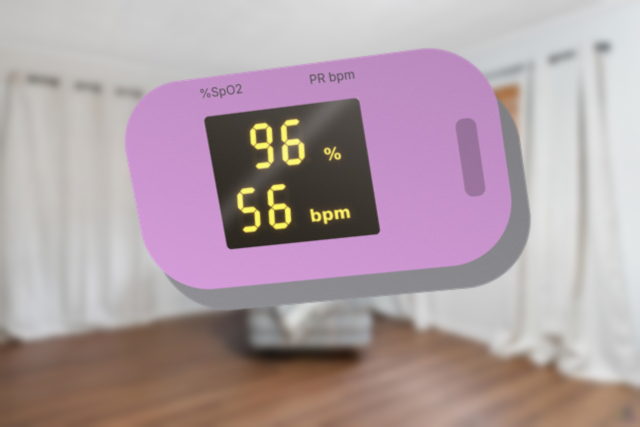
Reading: value=96 unit=%
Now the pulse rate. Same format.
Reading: value=56 unit=bpm
